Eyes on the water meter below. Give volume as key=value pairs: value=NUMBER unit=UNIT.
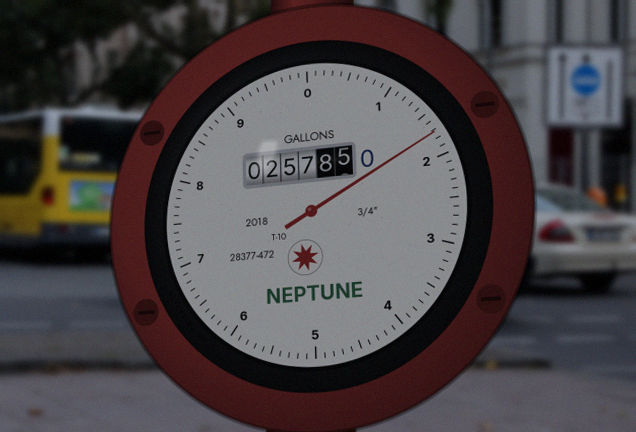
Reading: value=257851.7 unit=gal
